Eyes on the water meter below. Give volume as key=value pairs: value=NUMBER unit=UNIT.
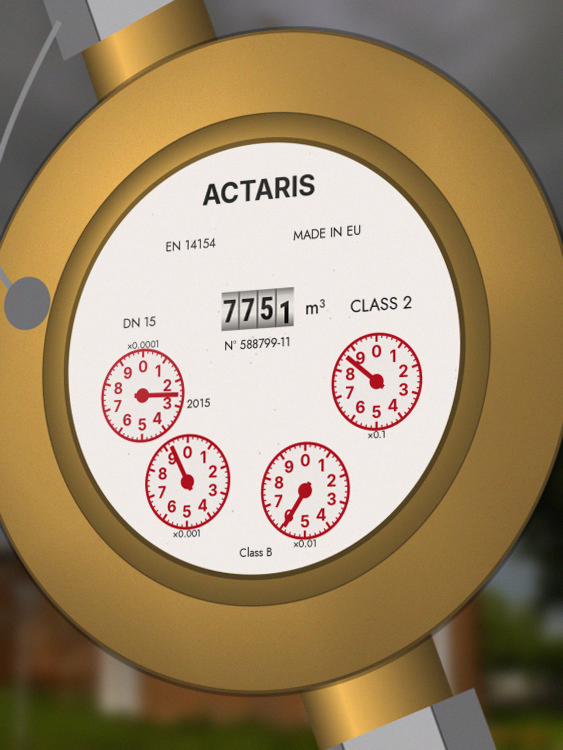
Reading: value=7750.8592 unit=m³
